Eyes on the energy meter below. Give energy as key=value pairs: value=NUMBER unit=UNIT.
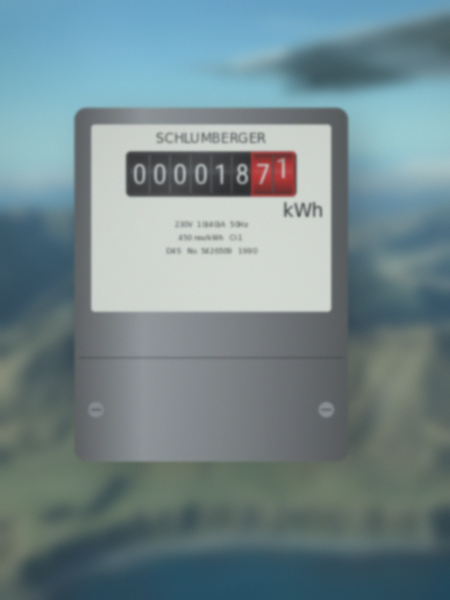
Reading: value=18.71 unit=kWh
